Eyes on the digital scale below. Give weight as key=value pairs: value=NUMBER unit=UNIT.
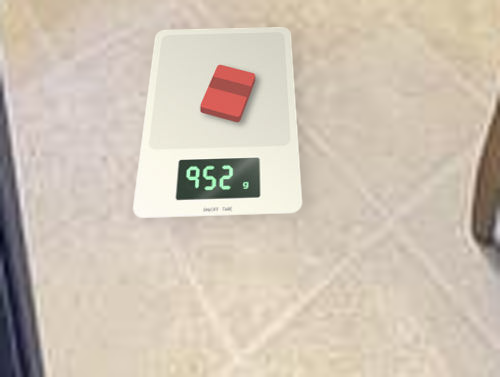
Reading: value=952 unit=g
